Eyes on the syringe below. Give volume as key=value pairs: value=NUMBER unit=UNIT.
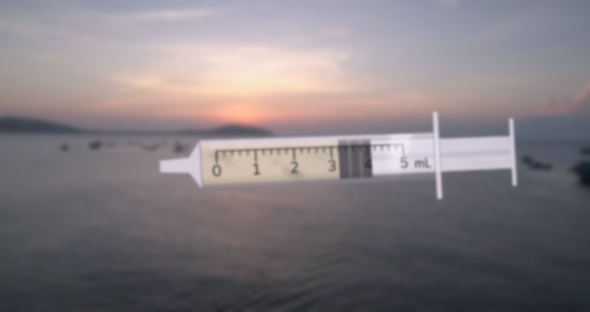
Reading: value=3.2 unit=mL
